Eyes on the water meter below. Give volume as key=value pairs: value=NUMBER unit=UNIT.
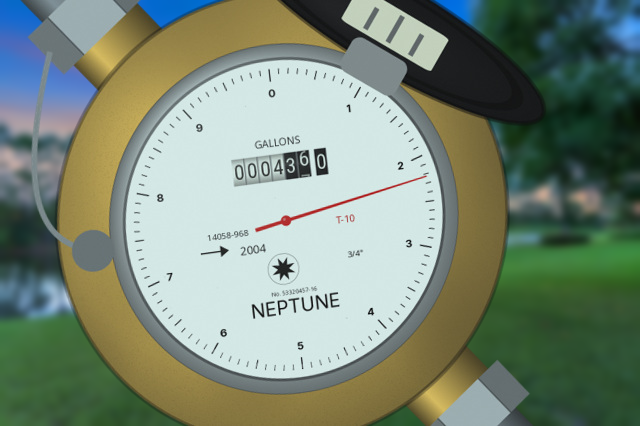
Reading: value=4362.2 unit=gal
